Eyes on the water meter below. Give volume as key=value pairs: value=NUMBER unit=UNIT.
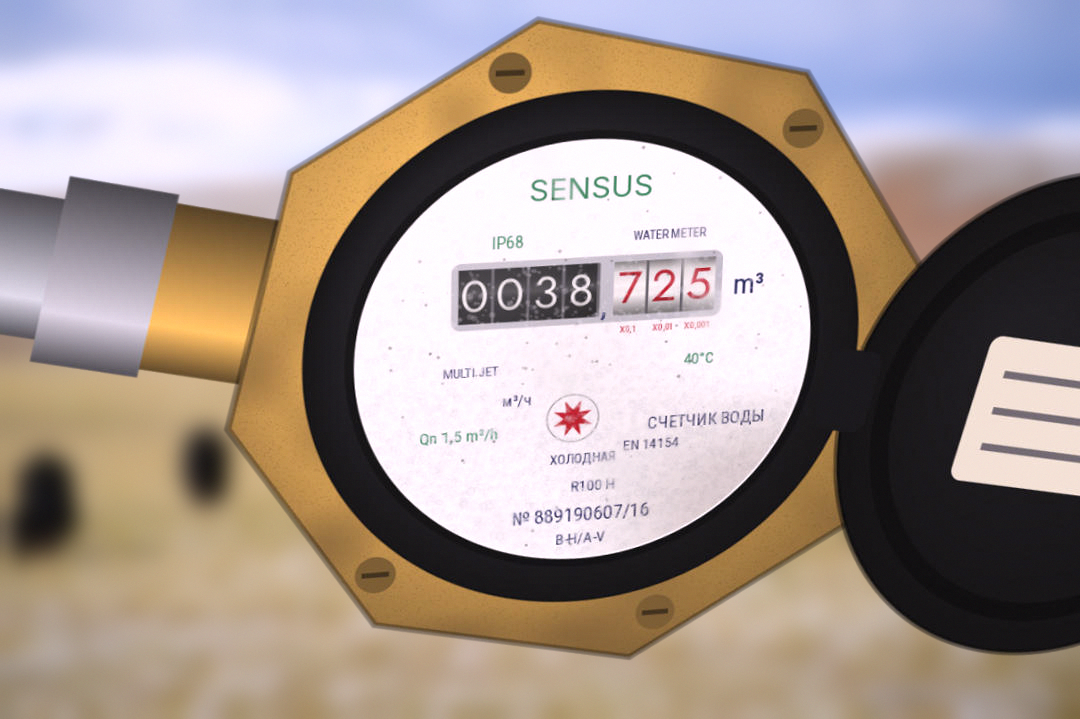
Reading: value=38.725 unit=m³
